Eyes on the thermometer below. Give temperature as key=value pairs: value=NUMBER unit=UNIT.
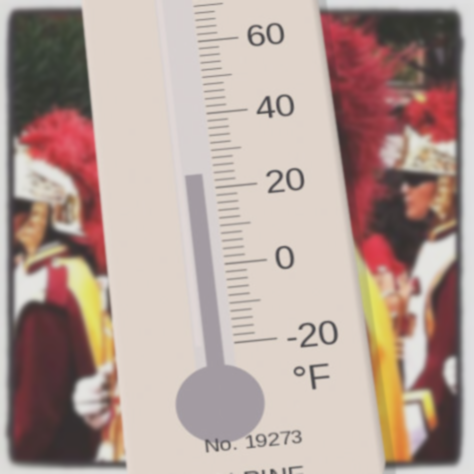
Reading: value=24 unit=°F
